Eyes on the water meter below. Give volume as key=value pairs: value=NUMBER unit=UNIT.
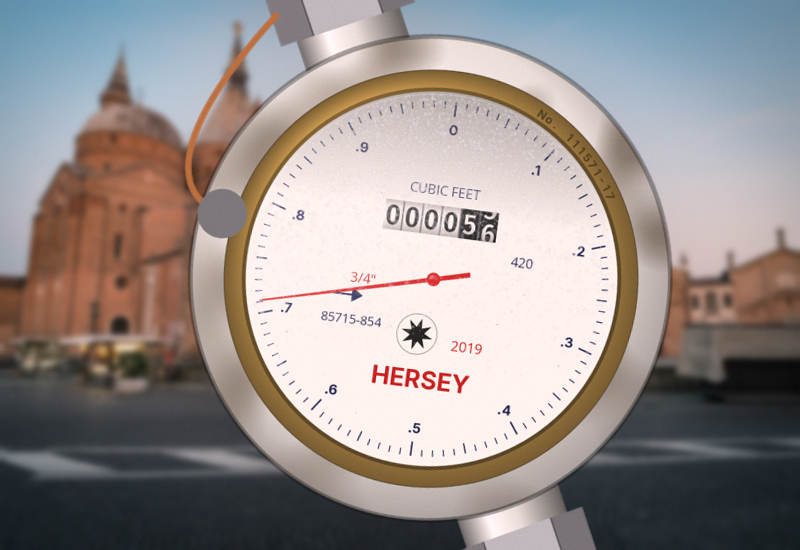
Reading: value=55.71 unit=ft³
